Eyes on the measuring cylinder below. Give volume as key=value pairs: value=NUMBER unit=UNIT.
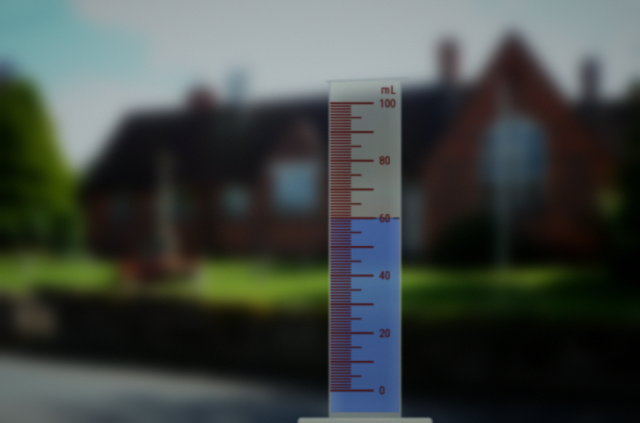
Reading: value=60 unit=mL
